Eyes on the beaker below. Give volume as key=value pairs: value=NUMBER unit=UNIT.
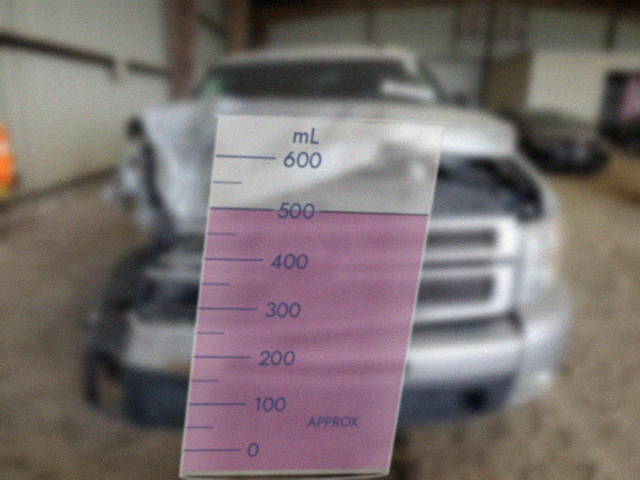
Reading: value=500 unit=mL
